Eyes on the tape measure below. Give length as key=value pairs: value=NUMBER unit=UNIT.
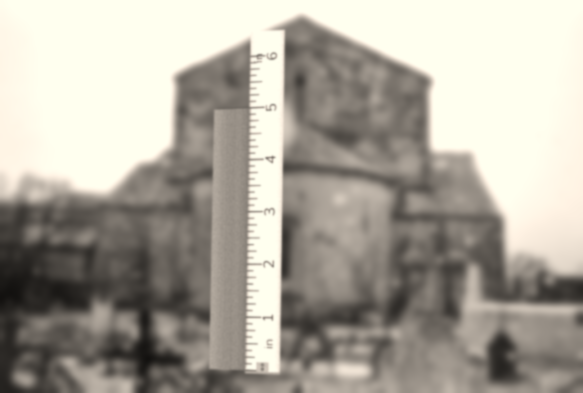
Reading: value=5 unit=in
